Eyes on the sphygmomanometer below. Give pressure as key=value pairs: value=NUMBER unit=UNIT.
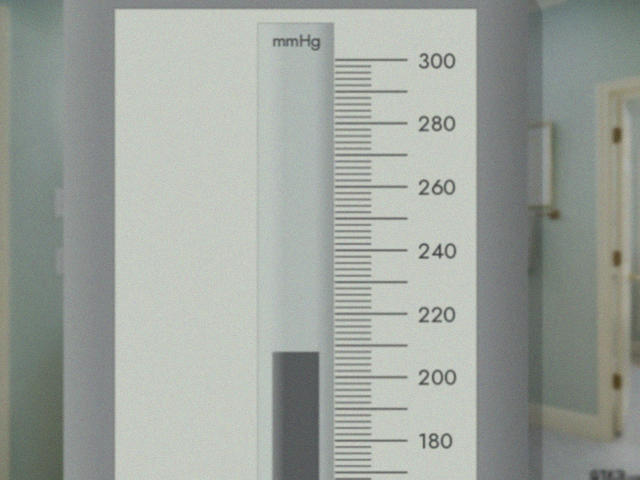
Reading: value=208 unit=mmHg
